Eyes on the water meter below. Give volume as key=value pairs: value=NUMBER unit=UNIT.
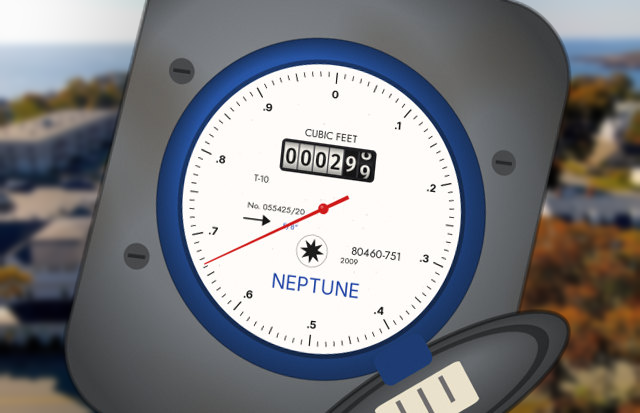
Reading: value=298.66 unit=ft³
